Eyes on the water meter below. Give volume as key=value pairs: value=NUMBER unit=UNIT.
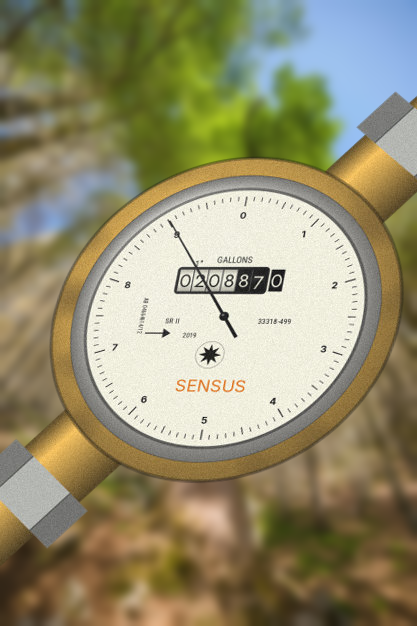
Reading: value=208869.0 unit=gal
